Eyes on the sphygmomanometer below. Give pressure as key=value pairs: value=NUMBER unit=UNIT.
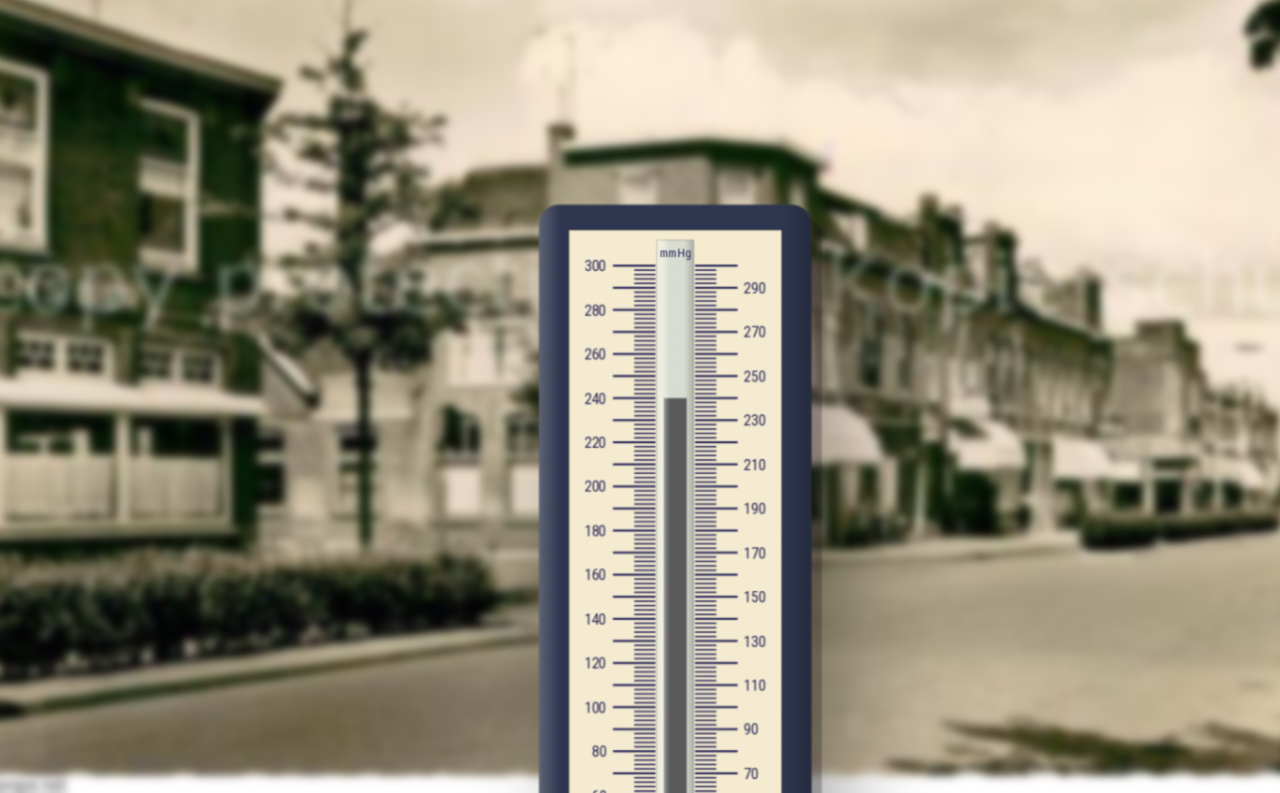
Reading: value=240 unit=mmHg
